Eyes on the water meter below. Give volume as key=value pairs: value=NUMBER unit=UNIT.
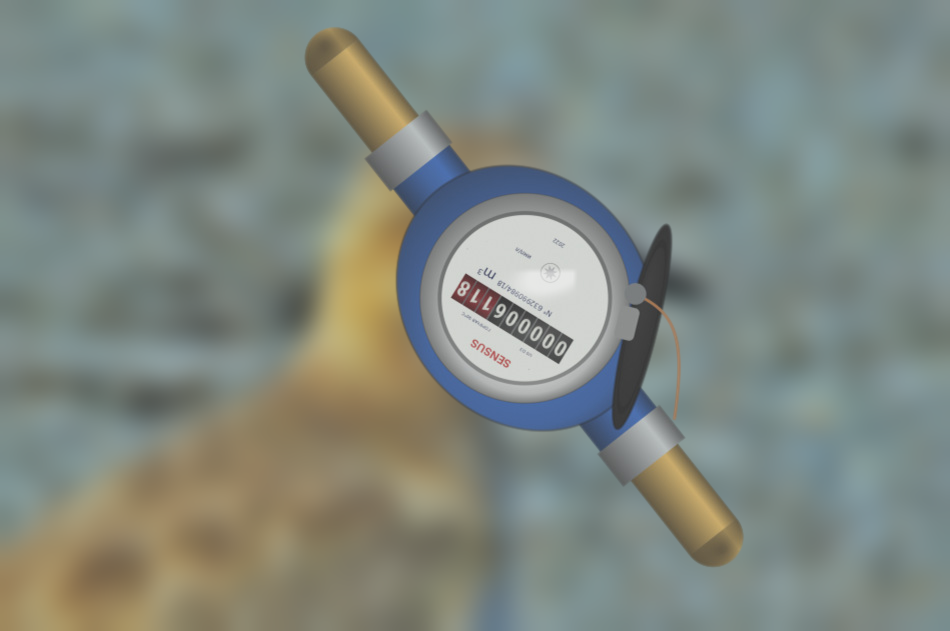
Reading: value=6.118 unit=m³
